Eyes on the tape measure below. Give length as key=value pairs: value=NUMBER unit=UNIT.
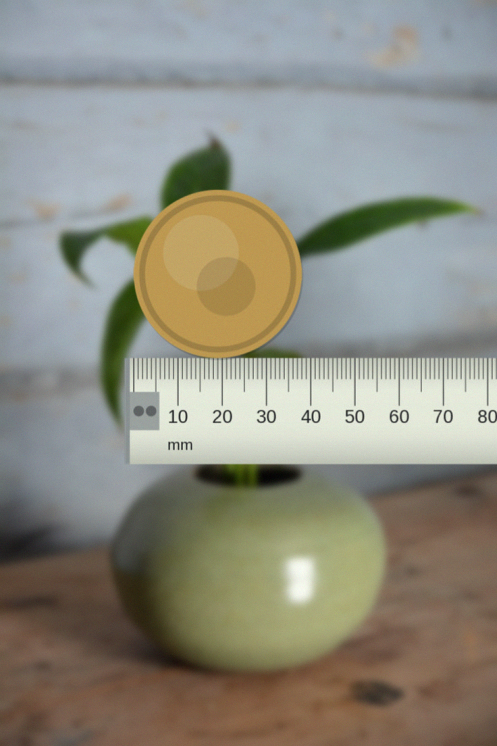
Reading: value=38 unit=mm
